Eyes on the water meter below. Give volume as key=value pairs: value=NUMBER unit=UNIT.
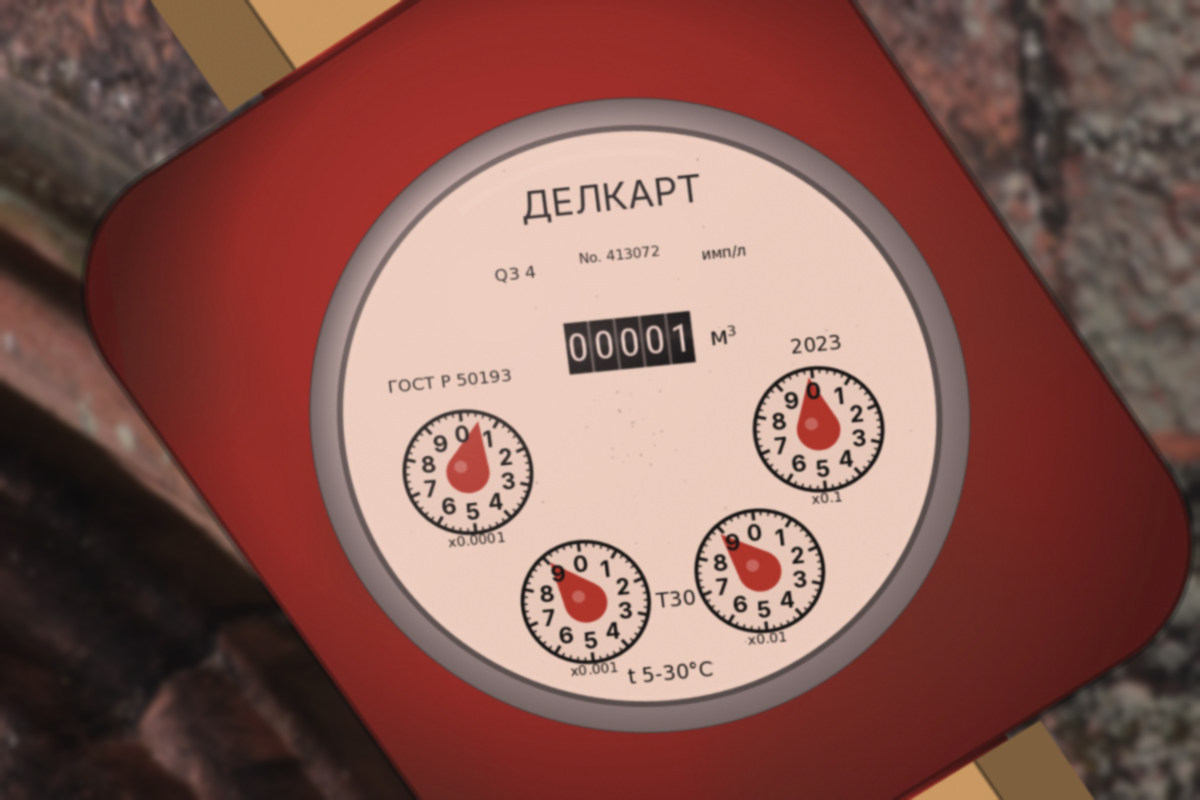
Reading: value=0.9890 unit=m³
